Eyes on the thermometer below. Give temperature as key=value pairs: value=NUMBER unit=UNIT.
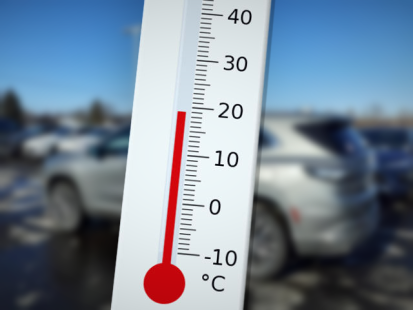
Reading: value=19 unit=°C
